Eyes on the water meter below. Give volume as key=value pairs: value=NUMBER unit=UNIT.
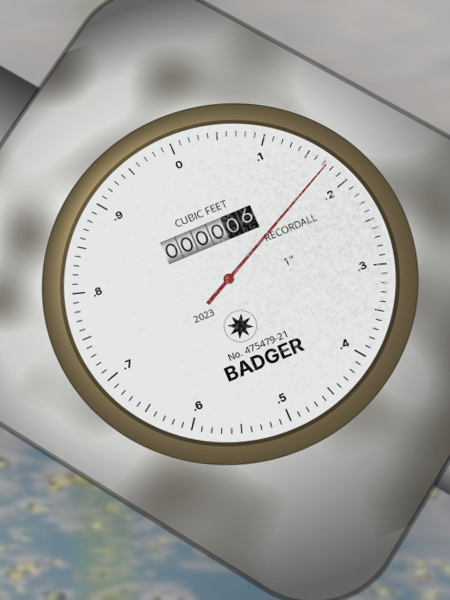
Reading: value=6.17 unit=ft³
